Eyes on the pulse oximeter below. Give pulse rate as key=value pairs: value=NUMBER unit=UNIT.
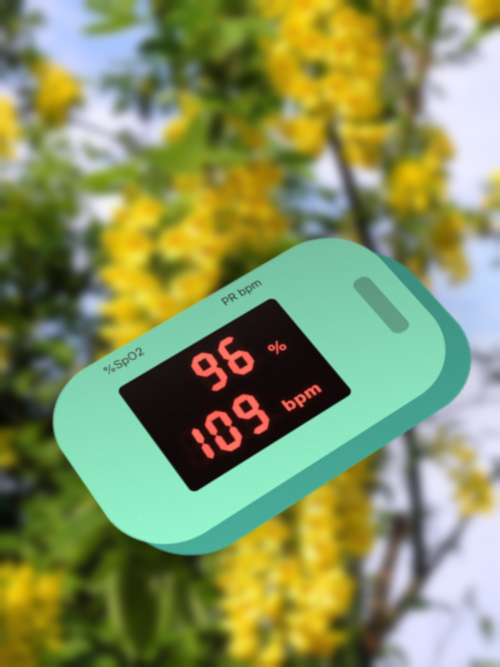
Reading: value=109 unit=bpm
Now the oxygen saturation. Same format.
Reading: value=96 unit=%
